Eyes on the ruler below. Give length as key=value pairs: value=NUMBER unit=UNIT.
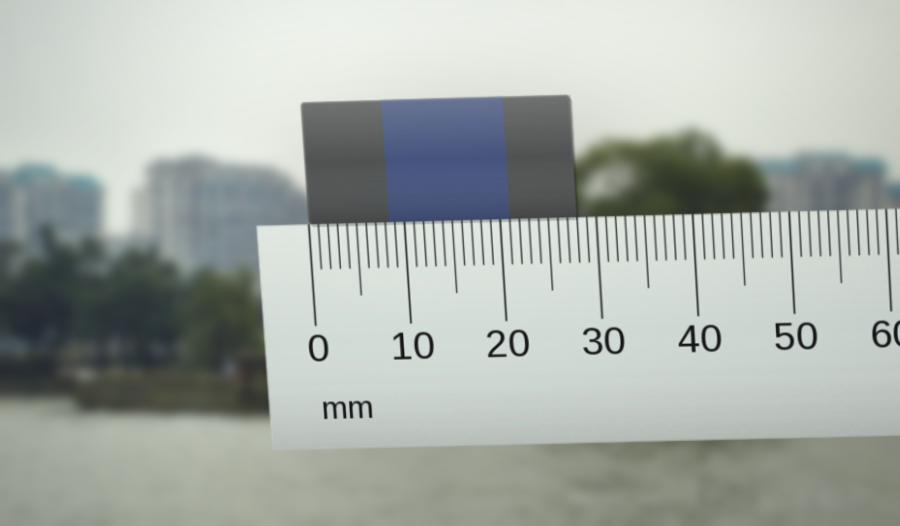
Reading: value=28 unit=mm
